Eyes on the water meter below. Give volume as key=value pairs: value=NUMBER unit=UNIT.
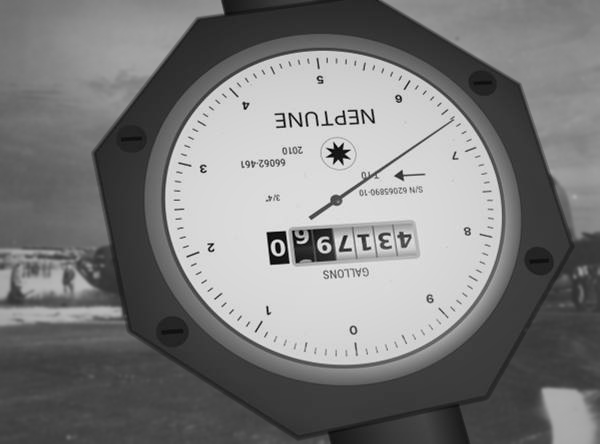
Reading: value=4317956.6 unit=gal
